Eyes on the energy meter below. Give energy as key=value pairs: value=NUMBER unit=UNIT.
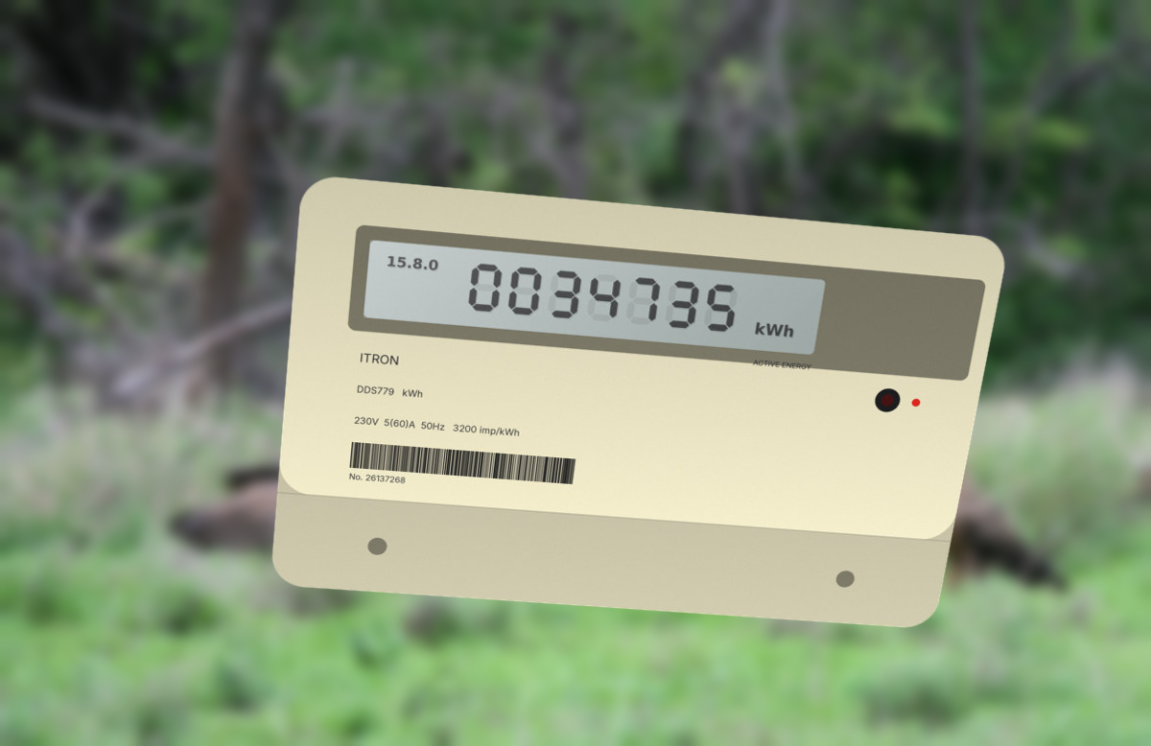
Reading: value=34735 unit=kWh
